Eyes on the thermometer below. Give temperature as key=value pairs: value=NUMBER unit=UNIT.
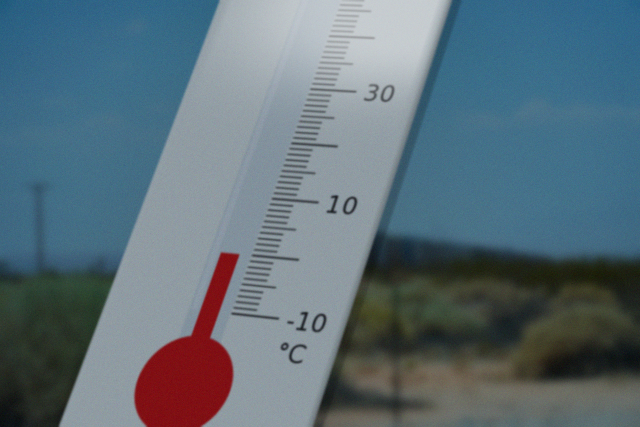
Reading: value=0 unit=°C
